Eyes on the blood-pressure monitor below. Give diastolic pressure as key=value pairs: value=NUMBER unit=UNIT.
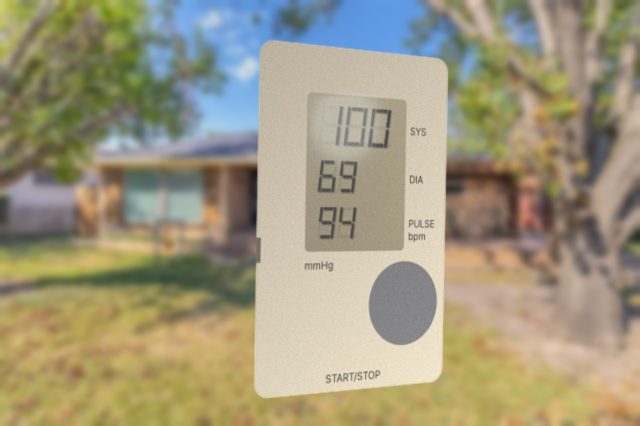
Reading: value=69 unit=mmHg
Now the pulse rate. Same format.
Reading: value=94 unit=bpm
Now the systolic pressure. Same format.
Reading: value=100 unit=mmHg
